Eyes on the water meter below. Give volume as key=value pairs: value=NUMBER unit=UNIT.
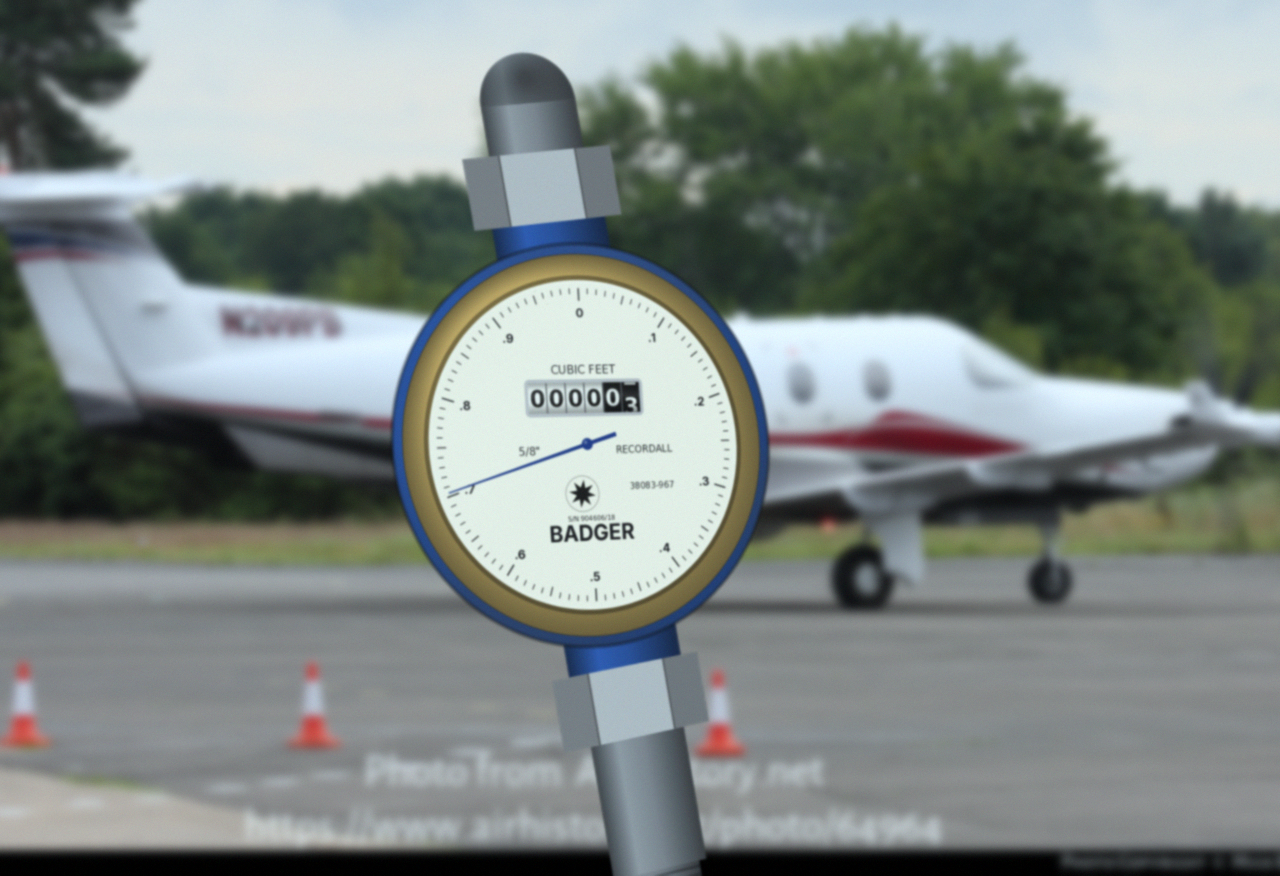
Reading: value=2.70 unit=ft³
